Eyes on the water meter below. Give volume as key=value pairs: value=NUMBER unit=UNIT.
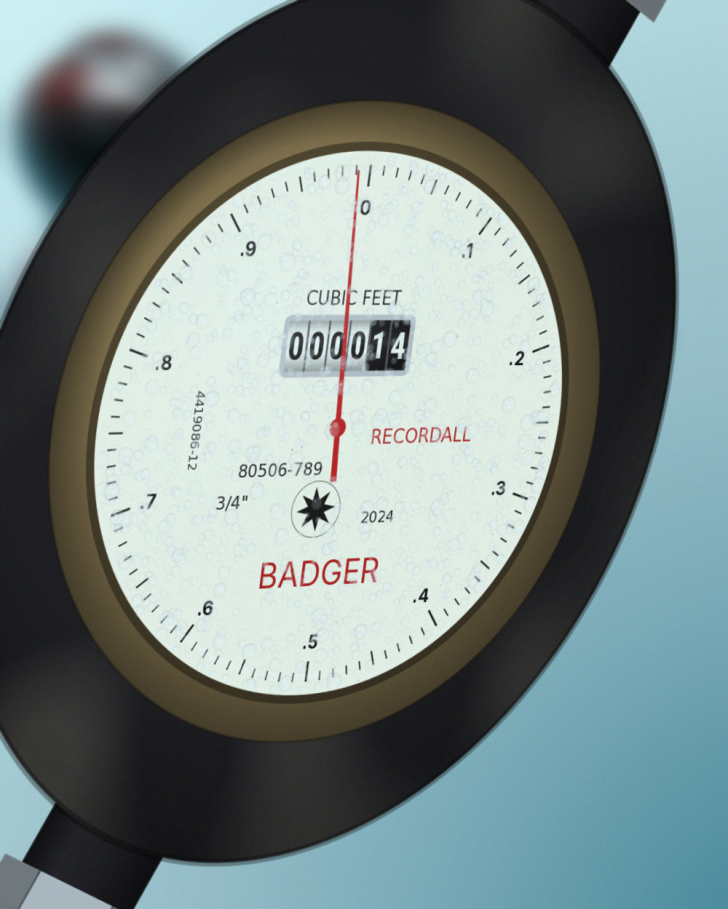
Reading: value=13.99 unit=ft³
